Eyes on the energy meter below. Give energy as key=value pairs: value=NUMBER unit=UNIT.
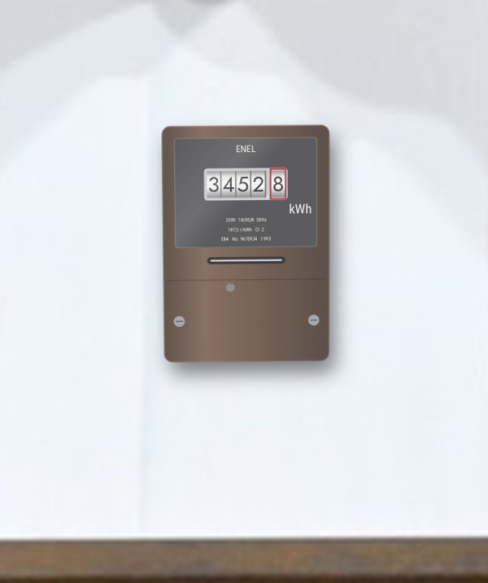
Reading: value=3452.8 unit=kWh
